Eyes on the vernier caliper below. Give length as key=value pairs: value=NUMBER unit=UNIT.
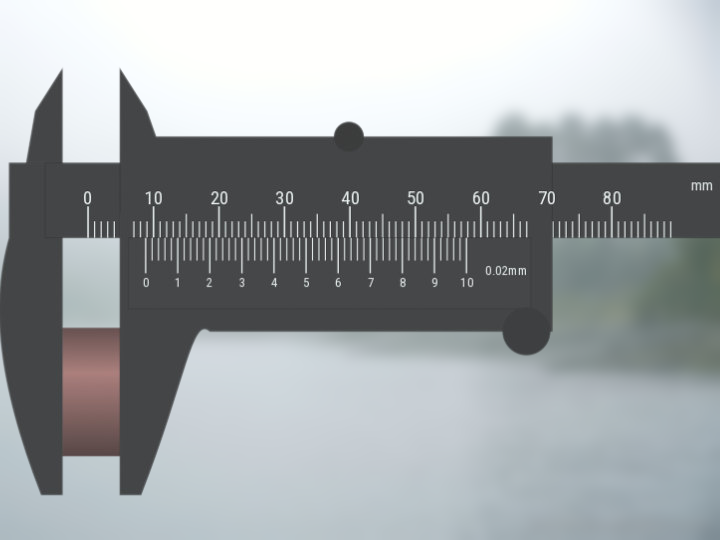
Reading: value=8.8 unit=mm
